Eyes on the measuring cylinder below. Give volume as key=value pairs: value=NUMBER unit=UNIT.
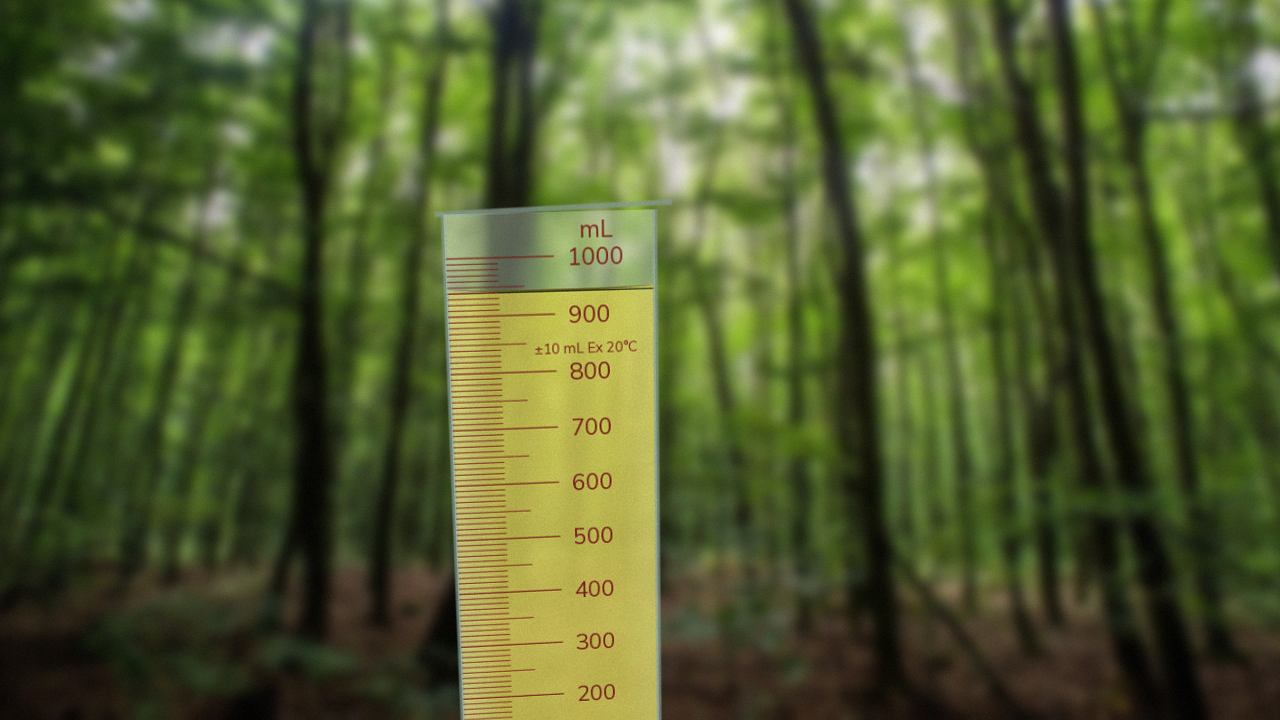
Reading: value=940 unit=mL
